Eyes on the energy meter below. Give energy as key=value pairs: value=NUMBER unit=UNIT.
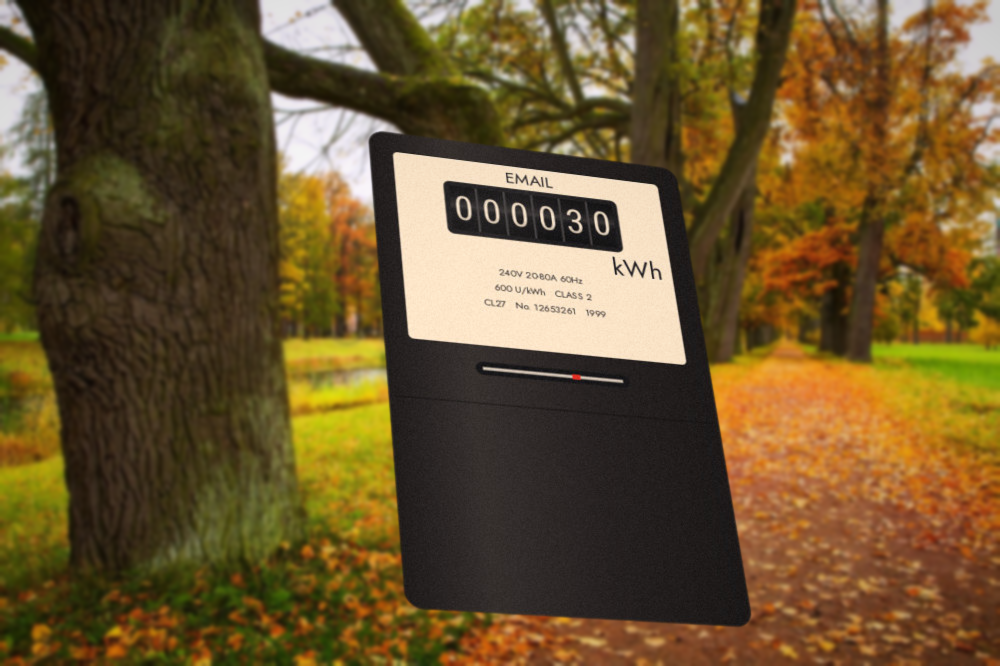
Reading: value=30 unit=kWh
